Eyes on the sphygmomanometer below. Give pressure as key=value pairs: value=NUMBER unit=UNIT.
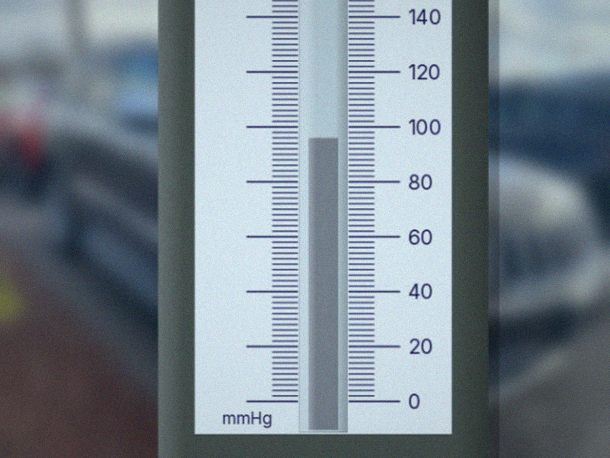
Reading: value=96 unit=mmHg
